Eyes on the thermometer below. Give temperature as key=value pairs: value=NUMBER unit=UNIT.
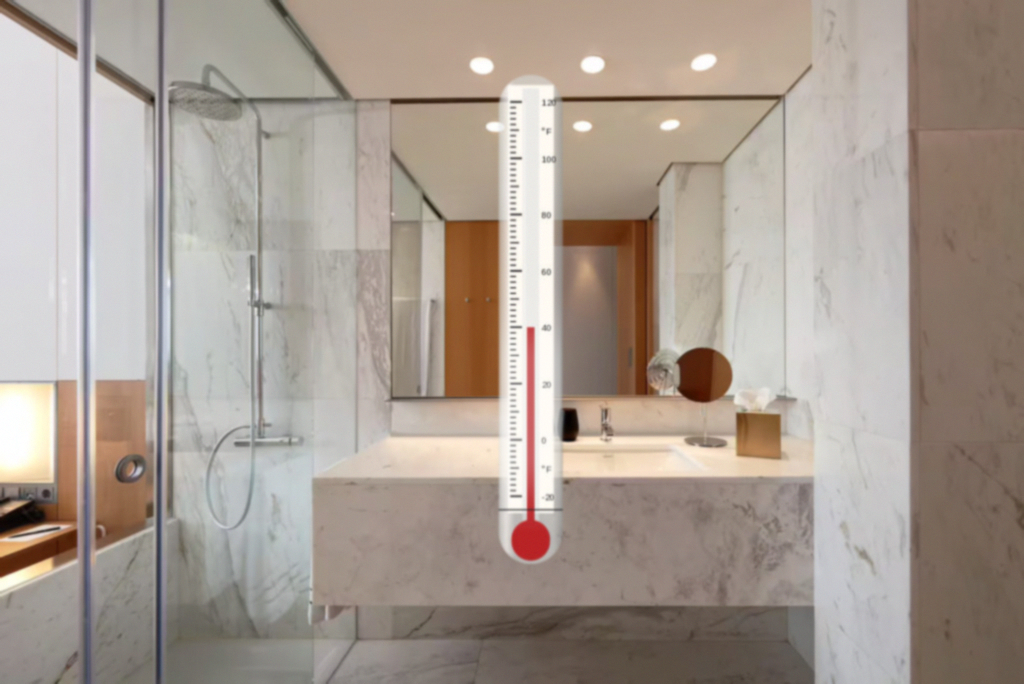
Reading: value=40 unit=°F
